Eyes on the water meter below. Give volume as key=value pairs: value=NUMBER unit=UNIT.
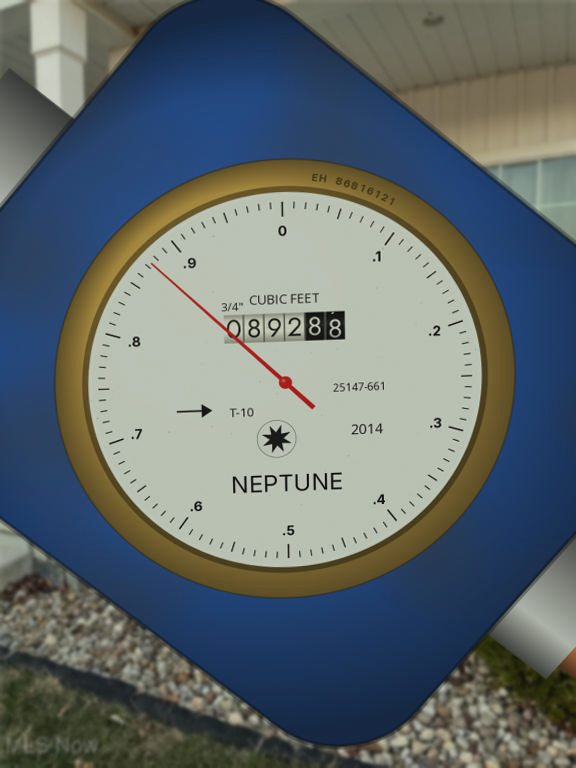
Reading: value=89287.87 unit=ft³
